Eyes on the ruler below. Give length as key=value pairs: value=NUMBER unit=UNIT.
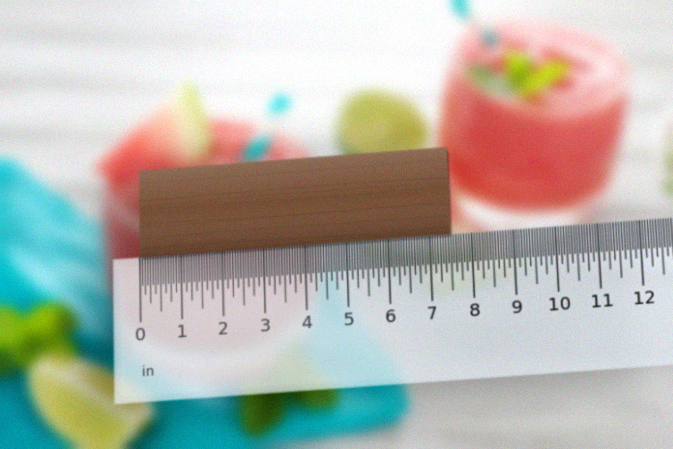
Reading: value=7.5 unit=in
